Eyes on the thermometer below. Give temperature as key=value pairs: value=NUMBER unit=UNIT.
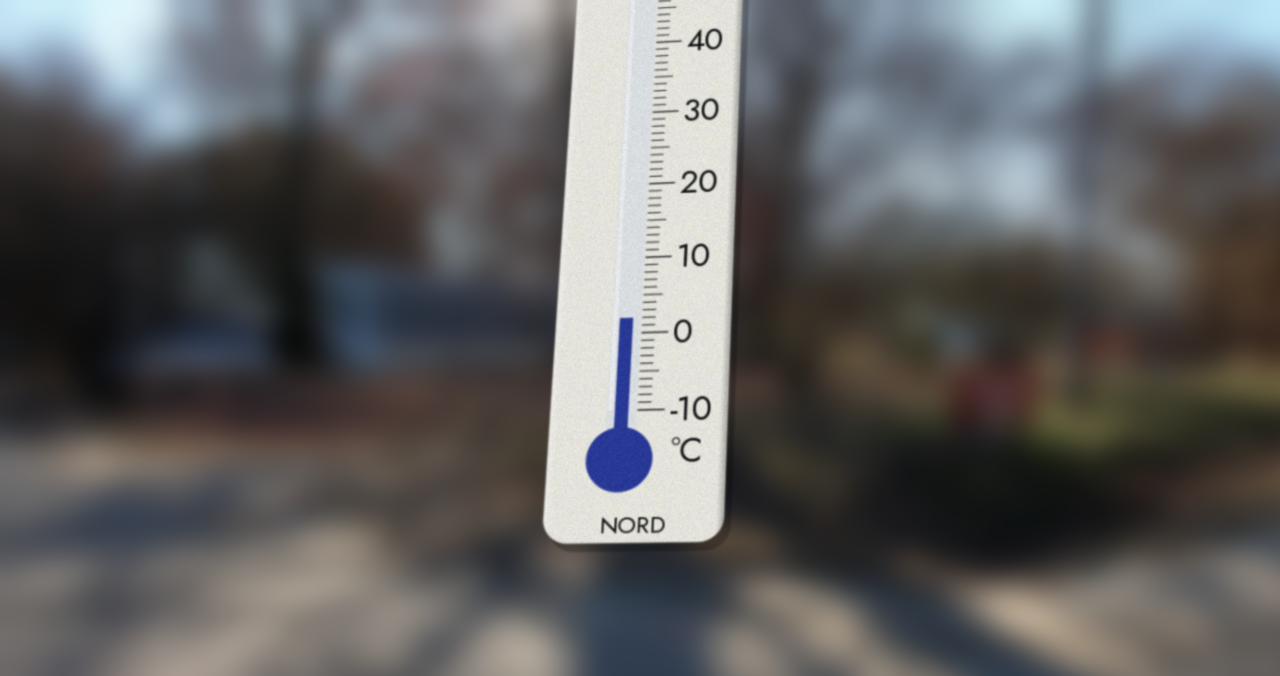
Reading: value=2 unit=°C
